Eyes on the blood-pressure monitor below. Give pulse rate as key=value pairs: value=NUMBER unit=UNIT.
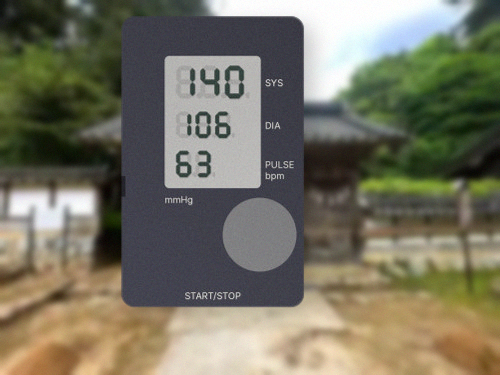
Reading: value=63 unit=bpm
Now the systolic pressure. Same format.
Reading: value=140 unit=mmHg
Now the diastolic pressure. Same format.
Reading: value=106 unit=mmHg
